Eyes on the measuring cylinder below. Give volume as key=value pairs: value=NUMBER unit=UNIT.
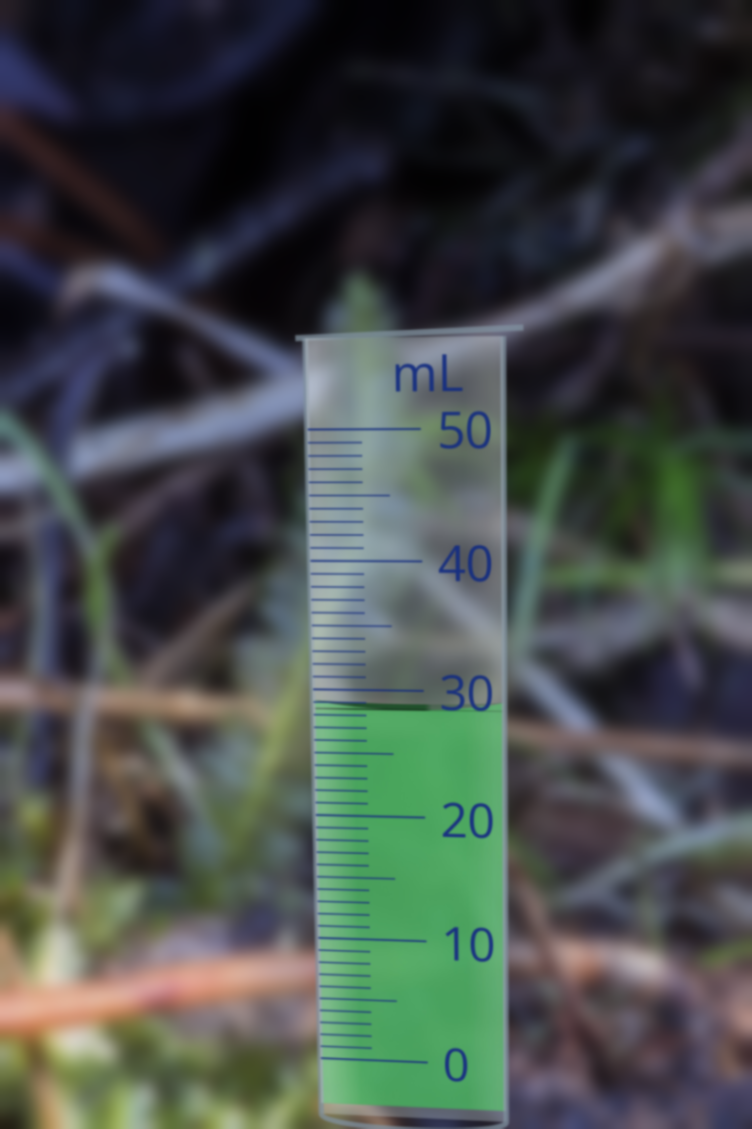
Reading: value=28.5 unit=mL
